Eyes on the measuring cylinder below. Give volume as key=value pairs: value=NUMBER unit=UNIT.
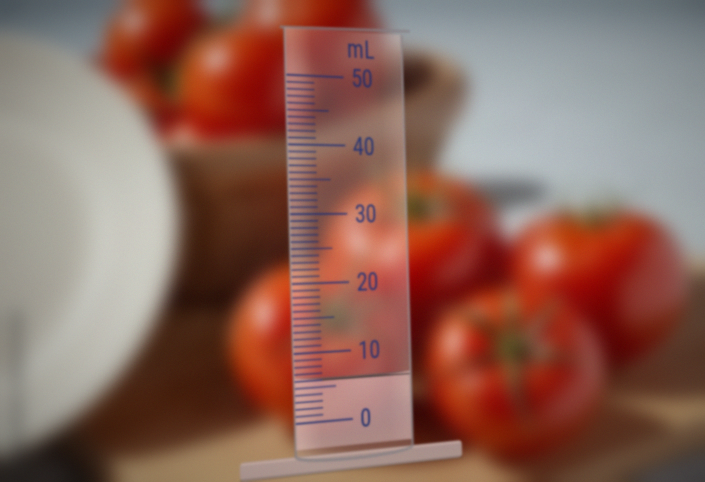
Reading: value=6 unit=mL
